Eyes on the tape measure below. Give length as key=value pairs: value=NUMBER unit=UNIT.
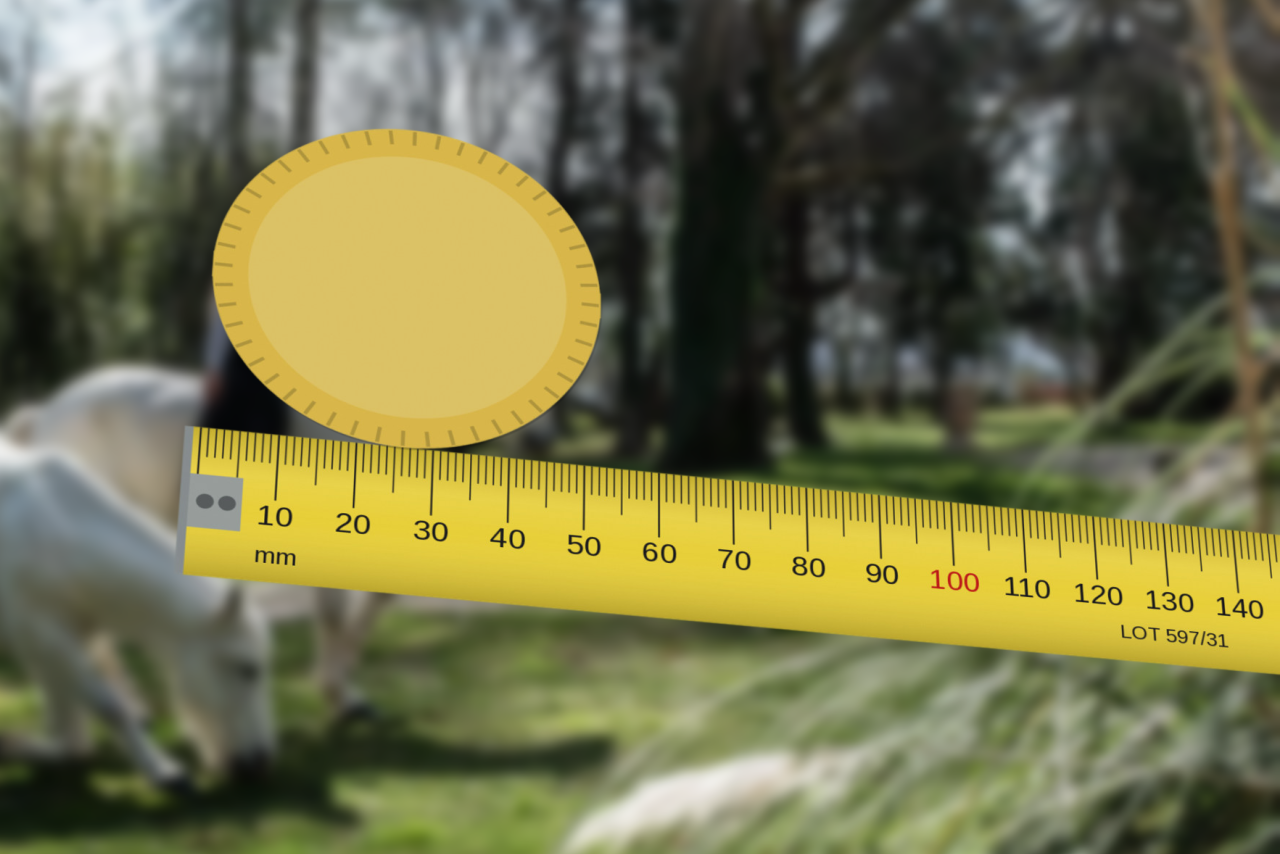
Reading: value=52 unit=mm
